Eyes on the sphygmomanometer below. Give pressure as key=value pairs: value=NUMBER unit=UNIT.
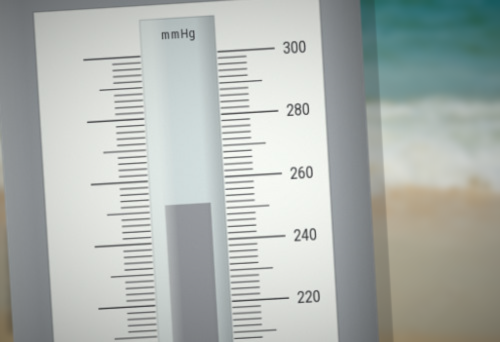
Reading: value=252 unit=mmHg
